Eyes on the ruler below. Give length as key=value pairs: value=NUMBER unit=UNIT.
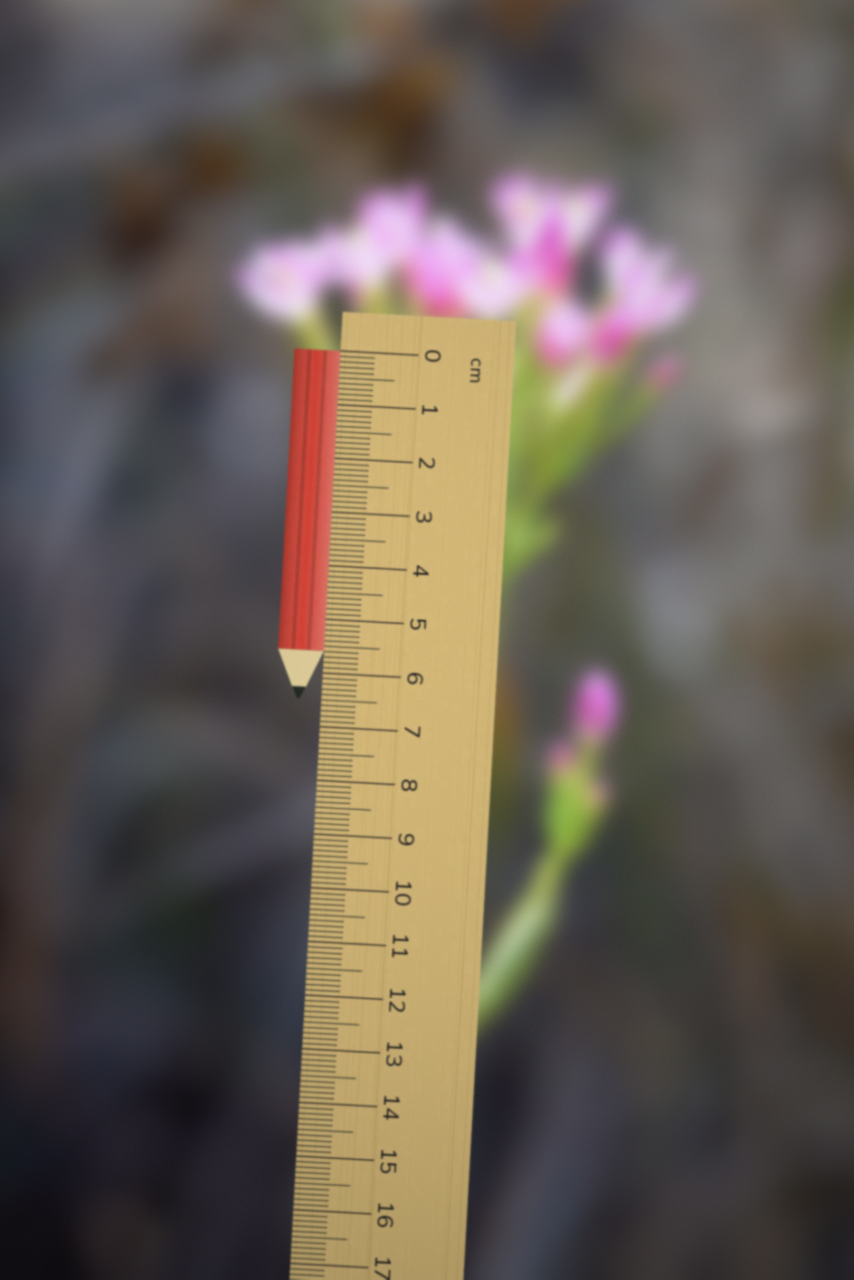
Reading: value=6.5 unit=cm
